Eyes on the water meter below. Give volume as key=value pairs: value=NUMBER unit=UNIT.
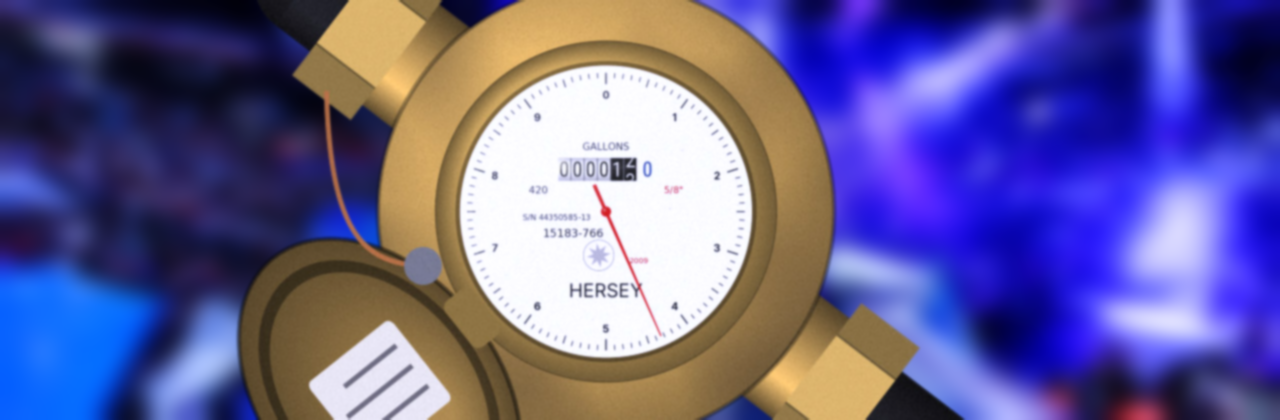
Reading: value=124.3 unit=gal
